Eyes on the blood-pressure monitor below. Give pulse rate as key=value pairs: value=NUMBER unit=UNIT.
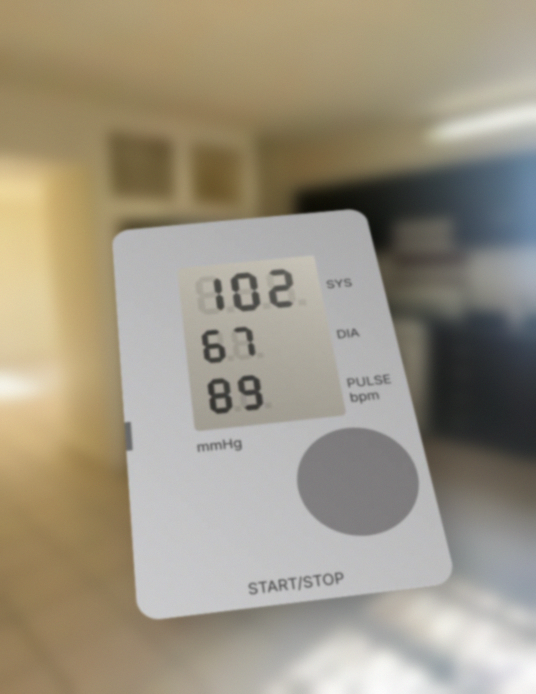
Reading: value=89 unit=bpm
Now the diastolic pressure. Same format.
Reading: value=67 unit=mmHg
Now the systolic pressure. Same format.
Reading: value=102 unit=mmHg
